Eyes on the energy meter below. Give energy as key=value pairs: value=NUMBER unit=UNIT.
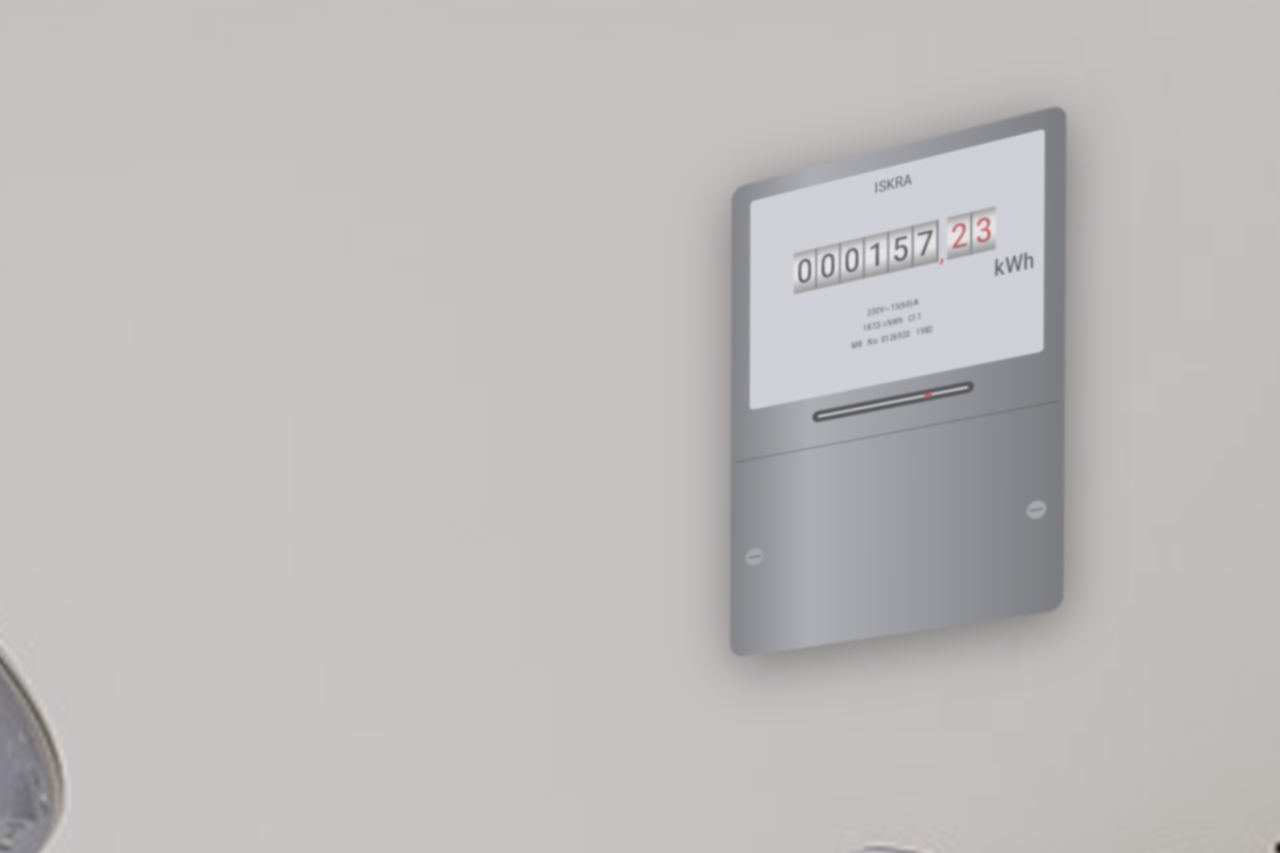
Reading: value=157.23 unit=kWh
